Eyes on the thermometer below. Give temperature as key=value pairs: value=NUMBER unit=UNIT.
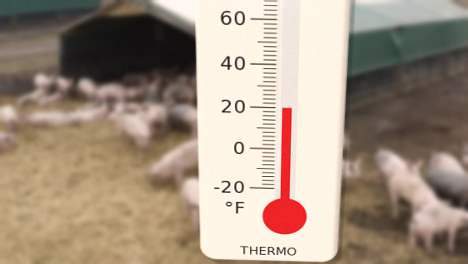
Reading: value=20 unit=°F
